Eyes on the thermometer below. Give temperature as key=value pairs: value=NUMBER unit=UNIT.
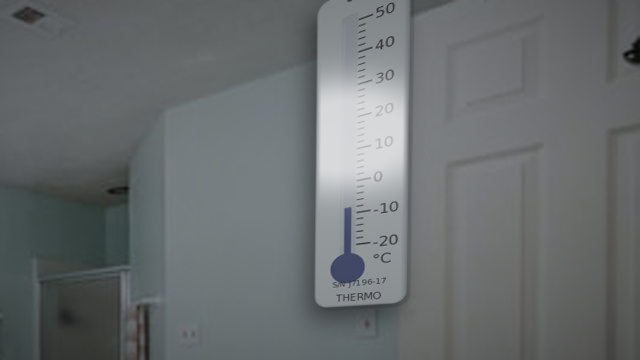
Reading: value=-8 unit=°C
